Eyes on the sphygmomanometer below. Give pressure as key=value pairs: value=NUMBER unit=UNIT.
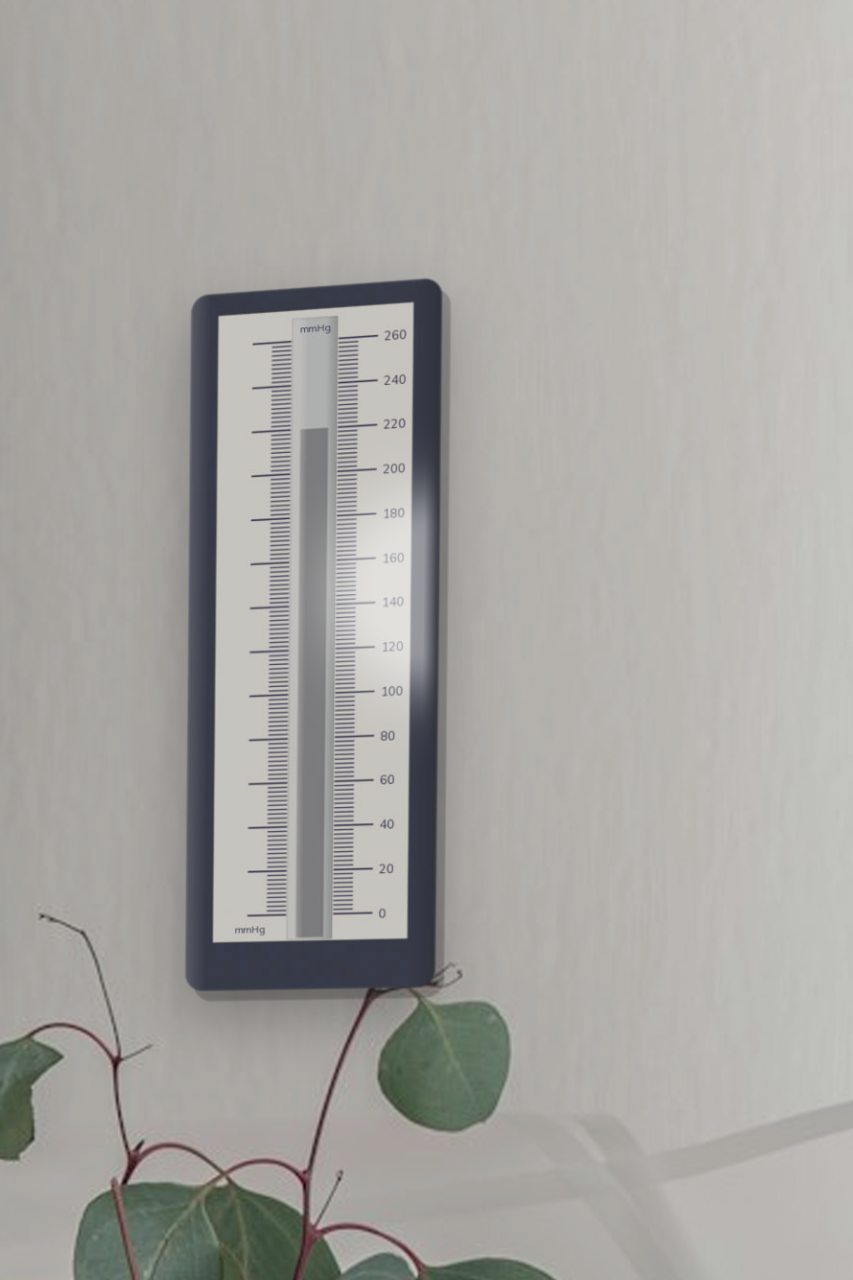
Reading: value=220 unit=mmHg
